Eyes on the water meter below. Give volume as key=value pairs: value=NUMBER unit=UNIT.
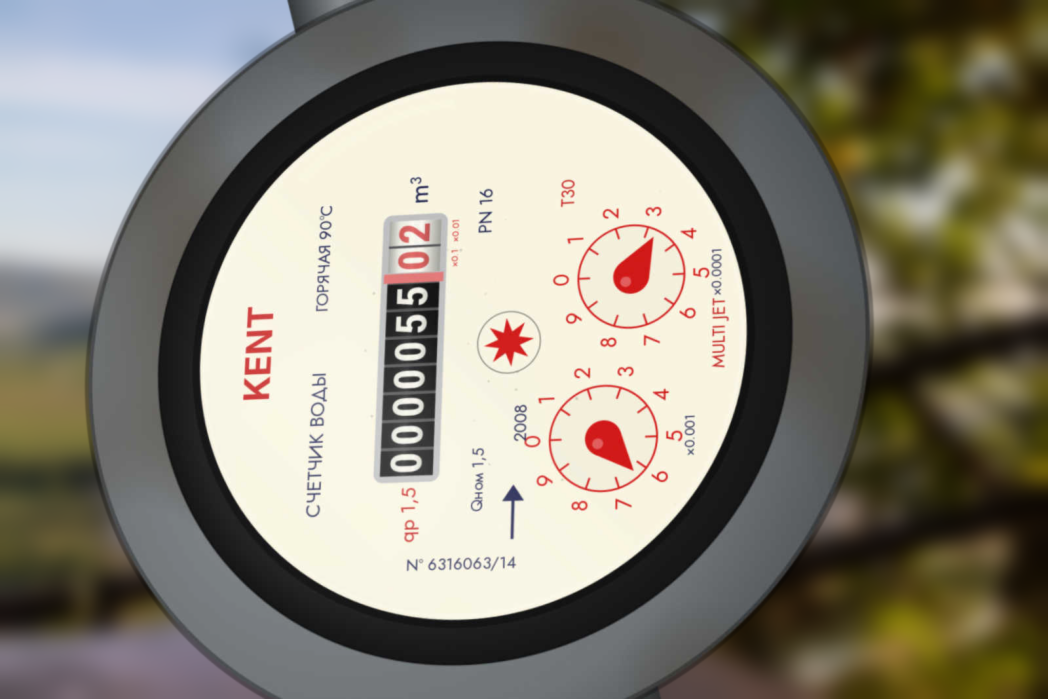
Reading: value=55.0263 unit=m³
